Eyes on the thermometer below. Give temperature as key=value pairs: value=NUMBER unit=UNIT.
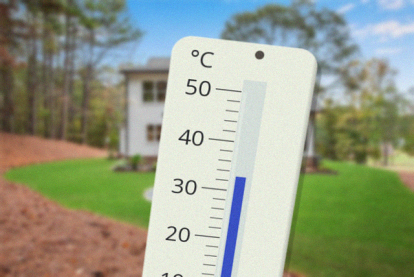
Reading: value=33 unit=°C
